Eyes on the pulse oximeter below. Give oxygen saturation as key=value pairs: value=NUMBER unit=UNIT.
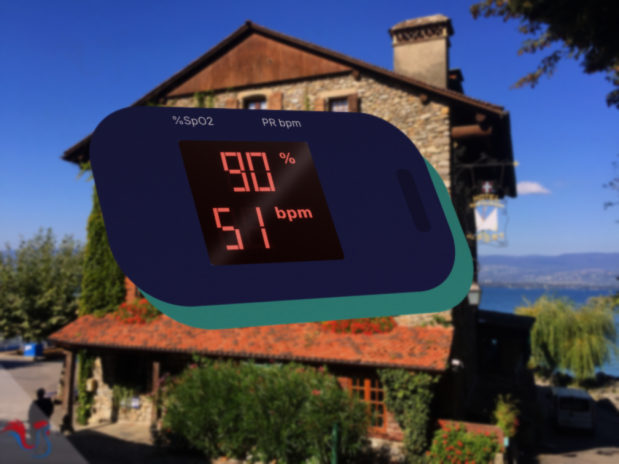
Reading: value=90 unit=%
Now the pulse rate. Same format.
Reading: value=51 unit=bpm
